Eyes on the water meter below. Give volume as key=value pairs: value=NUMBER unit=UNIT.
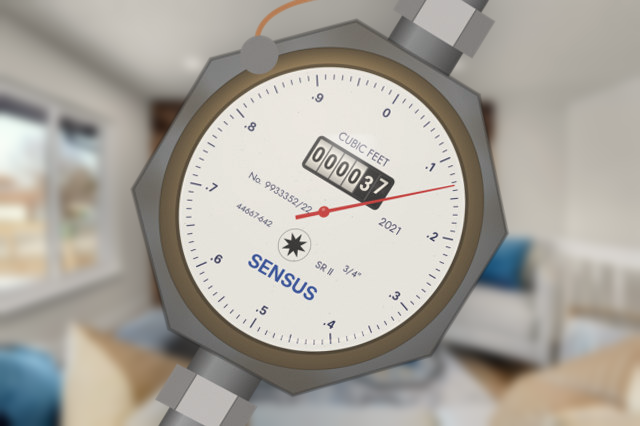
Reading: value=37.13 unit=ft³
